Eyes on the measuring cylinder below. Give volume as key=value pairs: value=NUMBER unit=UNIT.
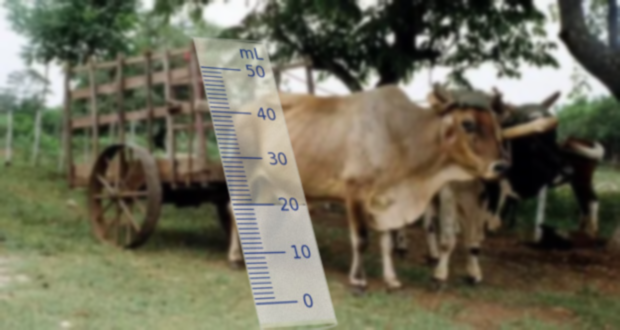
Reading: value=20 unit=mL
